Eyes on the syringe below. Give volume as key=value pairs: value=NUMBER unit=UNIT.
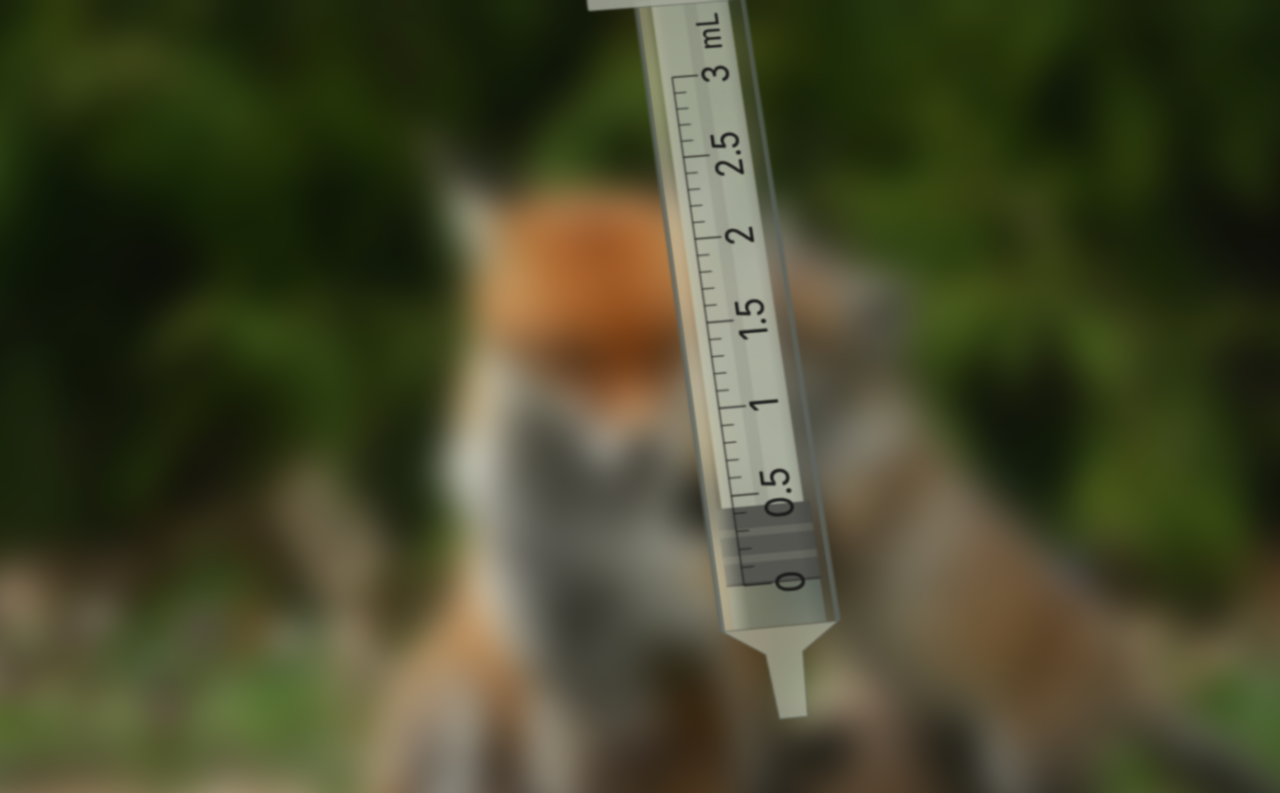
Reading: value=0 unit=mL
